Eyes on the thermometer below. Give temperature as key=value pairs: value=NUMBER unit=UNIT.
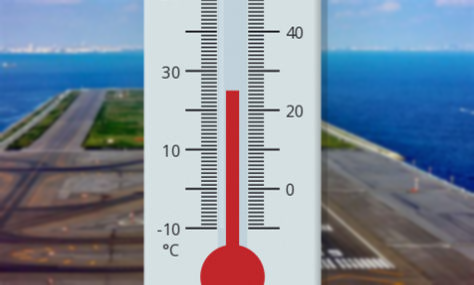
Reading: value=25 unit=°C
